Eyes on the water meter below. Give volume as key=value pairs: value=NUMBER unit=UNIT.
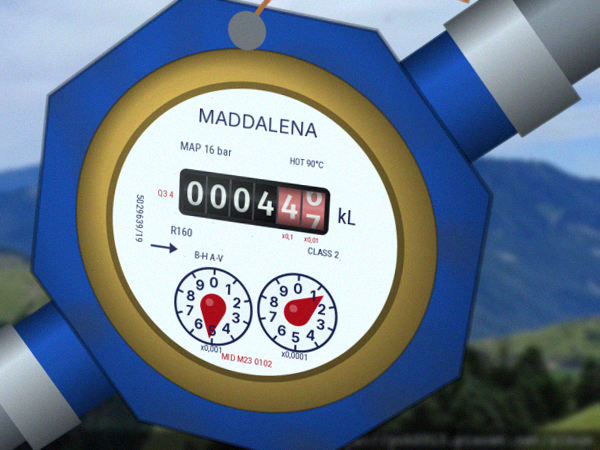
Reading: value=4.4651 unit=kL
